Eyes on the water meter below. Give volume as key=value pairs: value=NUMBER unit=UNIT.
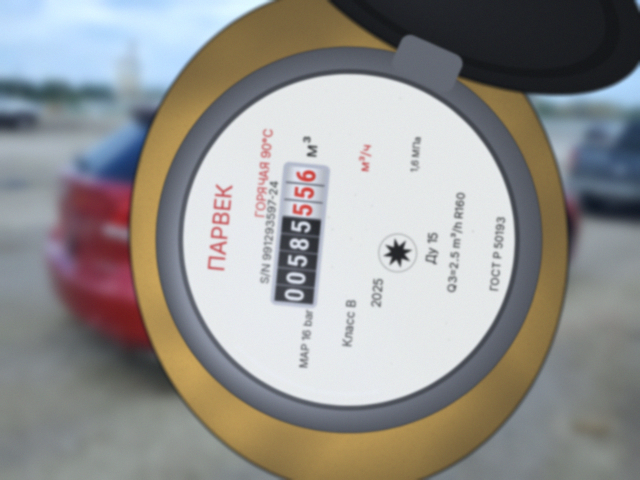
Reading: value=585.556 unit=m³
